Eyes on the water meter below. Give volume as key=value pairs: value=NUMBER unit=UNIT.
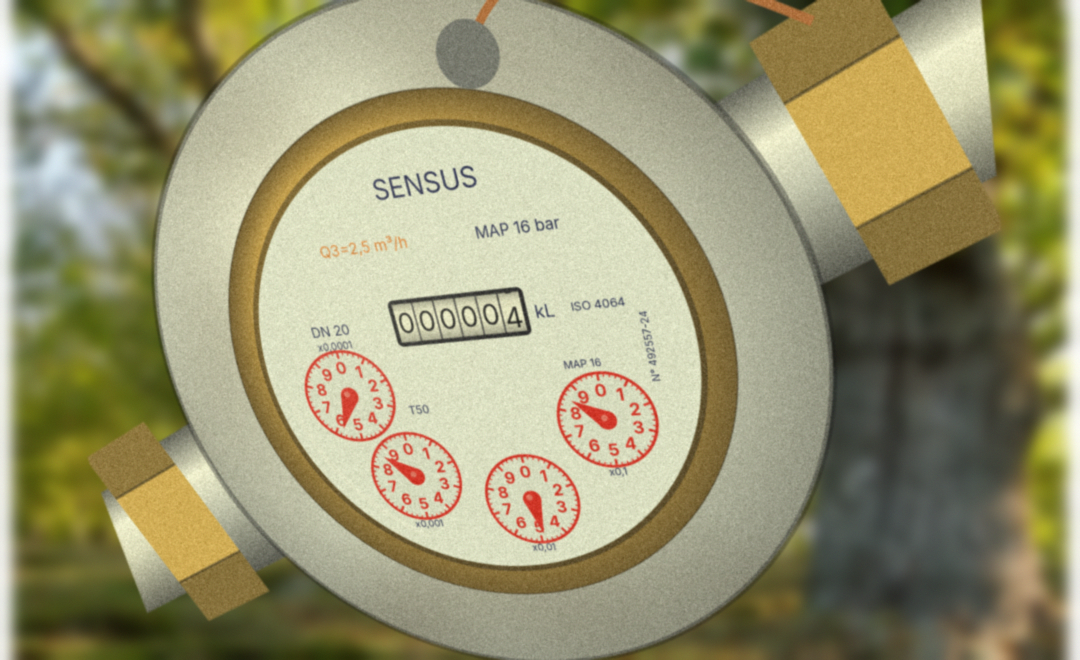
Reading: value=3.8485 unit=kL
